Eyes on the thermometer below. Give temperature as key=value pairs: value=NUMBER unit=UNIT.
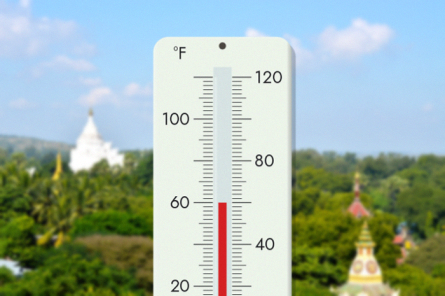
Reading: value=60 unit=°F
